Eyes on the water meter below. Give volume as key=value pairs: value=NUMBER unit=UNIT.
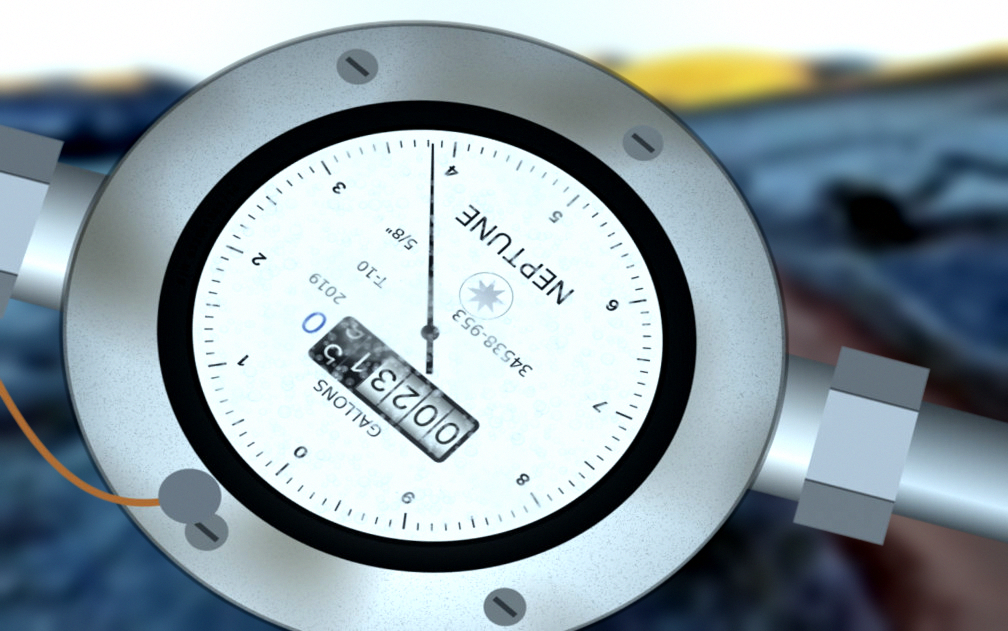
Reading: value=23153.8 unit=gal
